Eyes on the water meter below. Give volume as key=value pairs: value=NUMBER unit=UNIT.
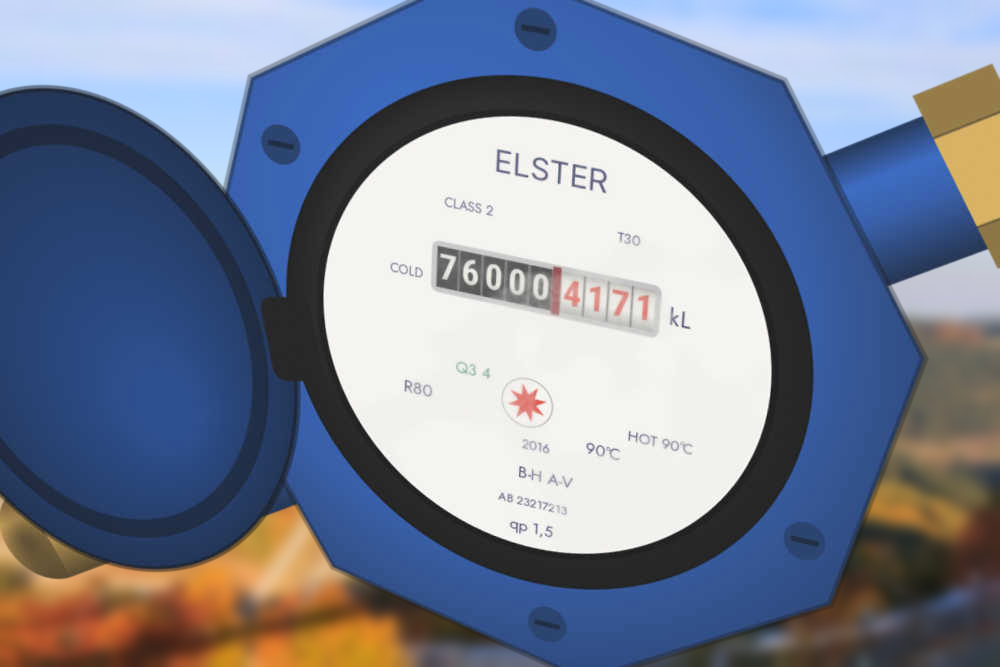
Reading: value=76000.4171 unit=kL
